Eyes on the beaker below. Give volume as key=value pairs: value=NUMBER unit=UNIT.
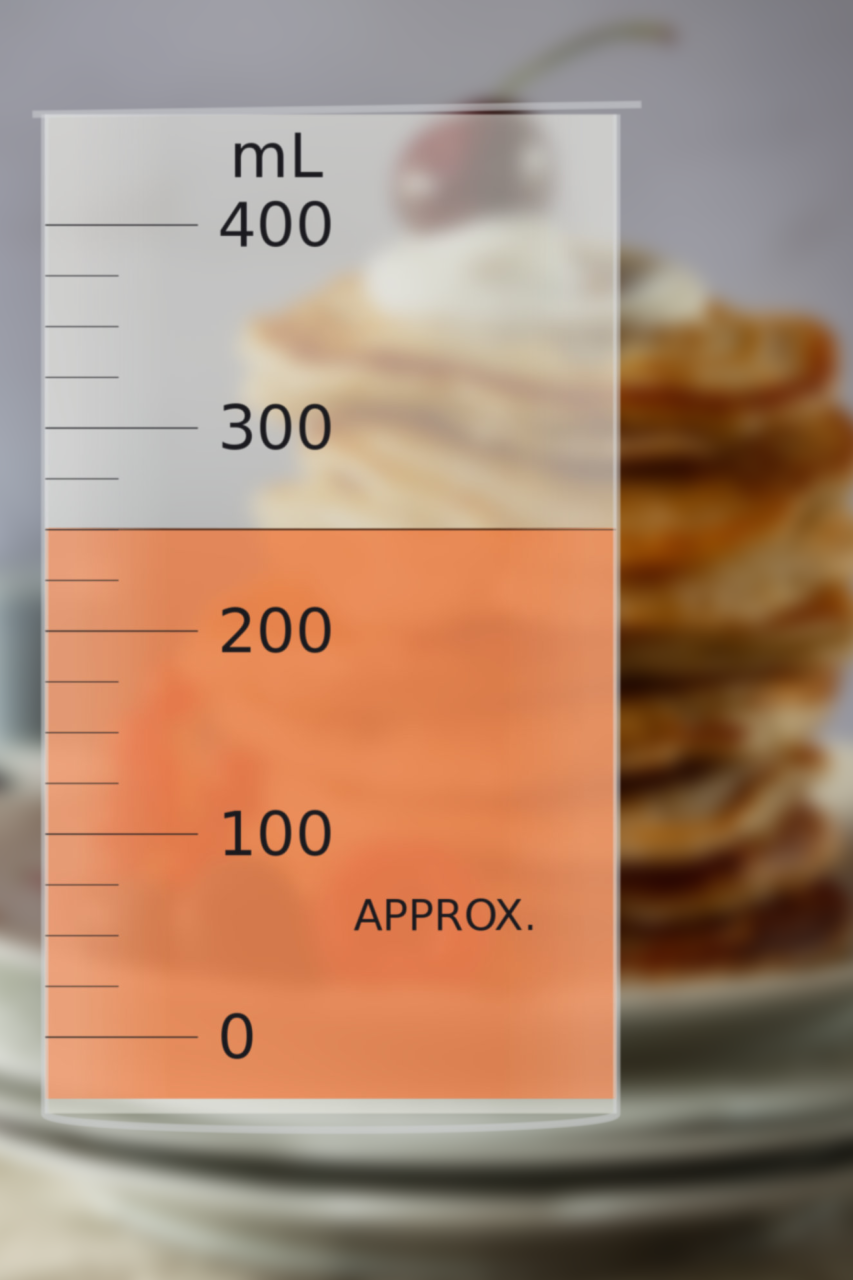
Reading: value=250 unit=mL
